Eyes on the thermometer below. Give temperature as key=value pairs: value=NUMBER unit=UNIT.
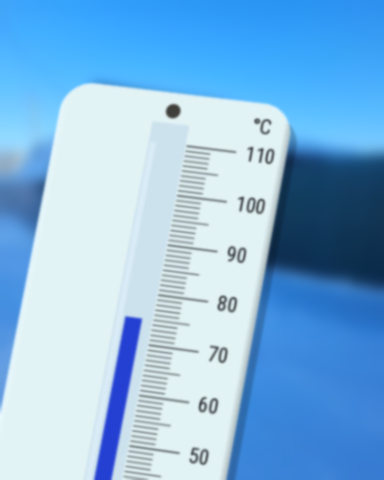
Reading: value=75 unit=°C
